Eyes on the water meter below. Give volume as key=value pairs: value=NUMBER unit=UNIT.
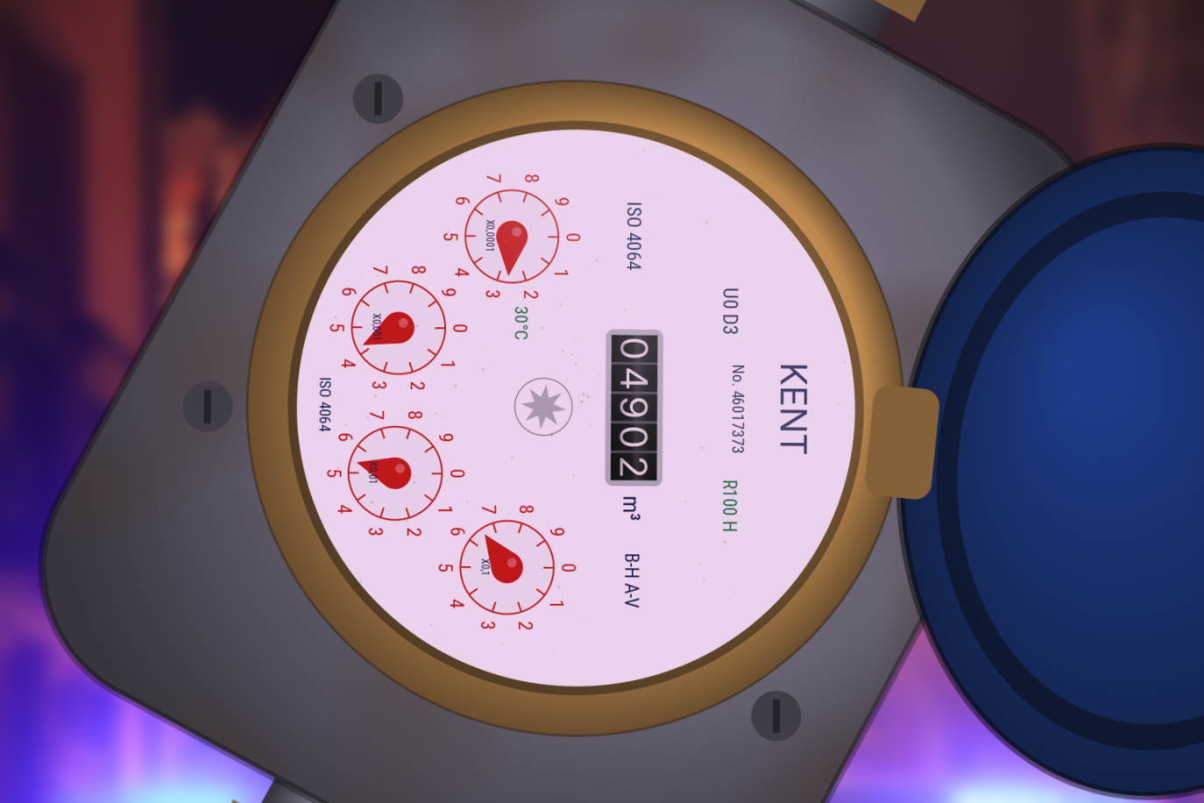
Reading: value=4902.6542 unit=m³
